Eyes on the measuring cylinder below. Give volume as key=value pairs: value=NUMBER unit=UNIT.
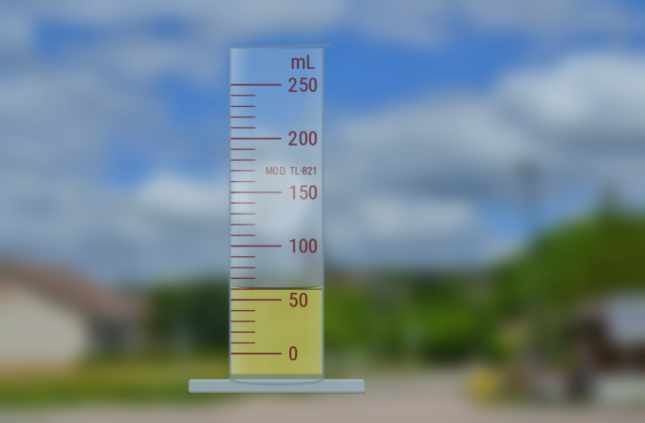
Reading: value=60 unit=mL
